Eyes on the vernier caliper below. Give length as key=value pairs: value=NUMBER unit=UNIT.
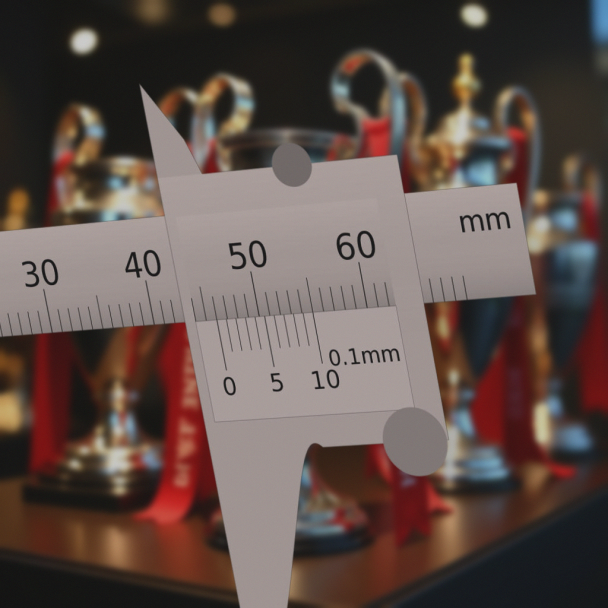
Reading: value=46.0 unit=mm
